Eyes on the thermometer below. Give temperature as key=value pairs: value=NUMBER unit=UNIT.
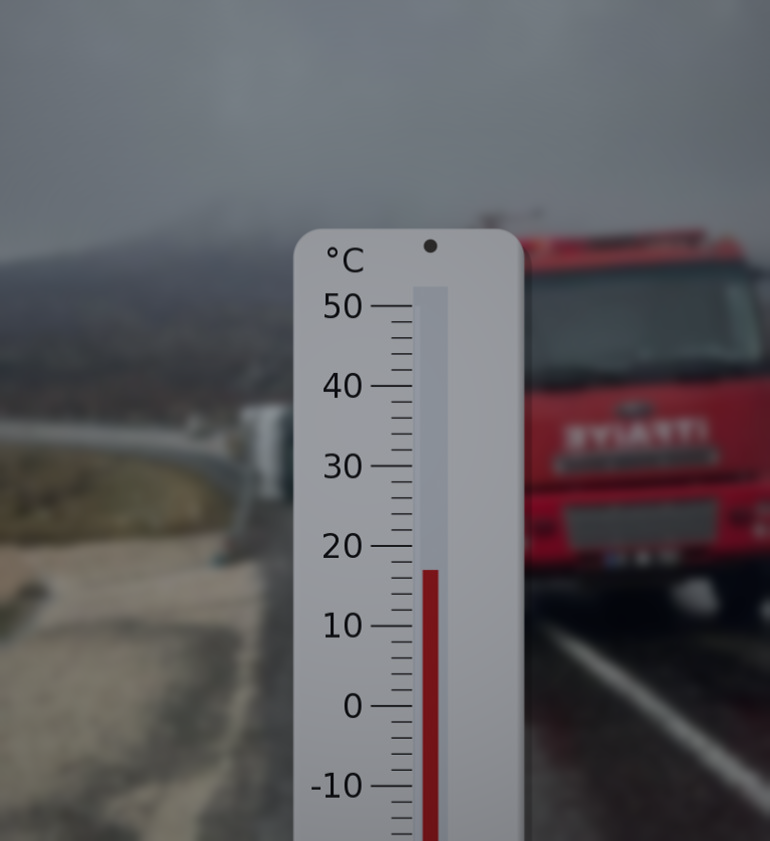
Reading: value=17 unit=°C
